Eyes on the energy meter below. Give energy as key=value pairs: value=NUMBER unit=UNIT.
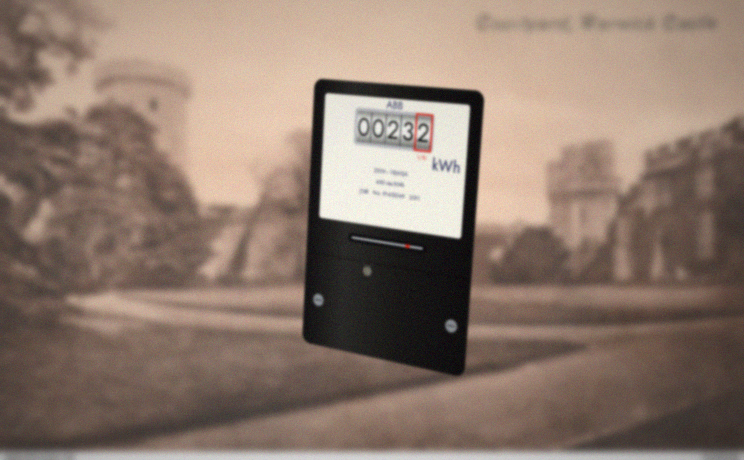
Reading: value=23.2 unit=kWh
